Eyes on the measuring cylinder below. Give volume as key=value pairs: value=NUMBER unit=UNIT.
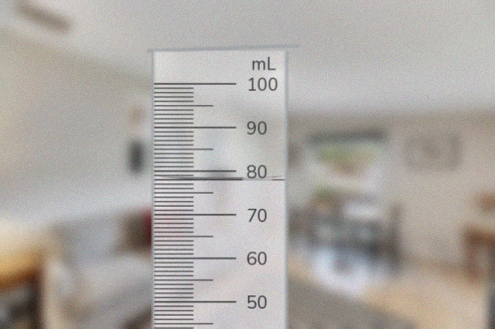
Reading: value=78 unit=mL
